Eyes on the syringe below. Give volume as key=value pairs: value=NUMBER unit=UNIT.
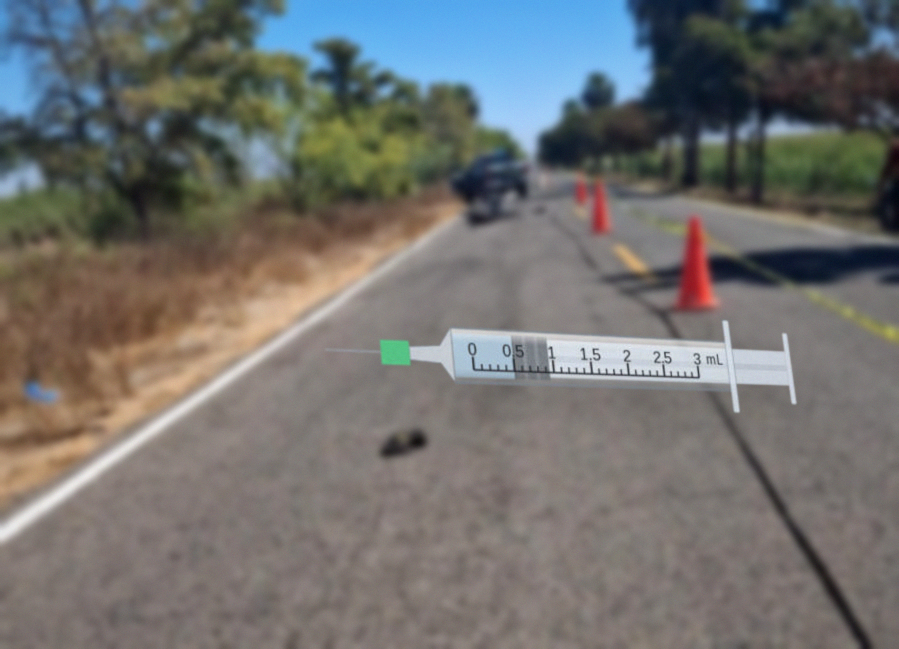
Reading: value=0.5 unit=mL
